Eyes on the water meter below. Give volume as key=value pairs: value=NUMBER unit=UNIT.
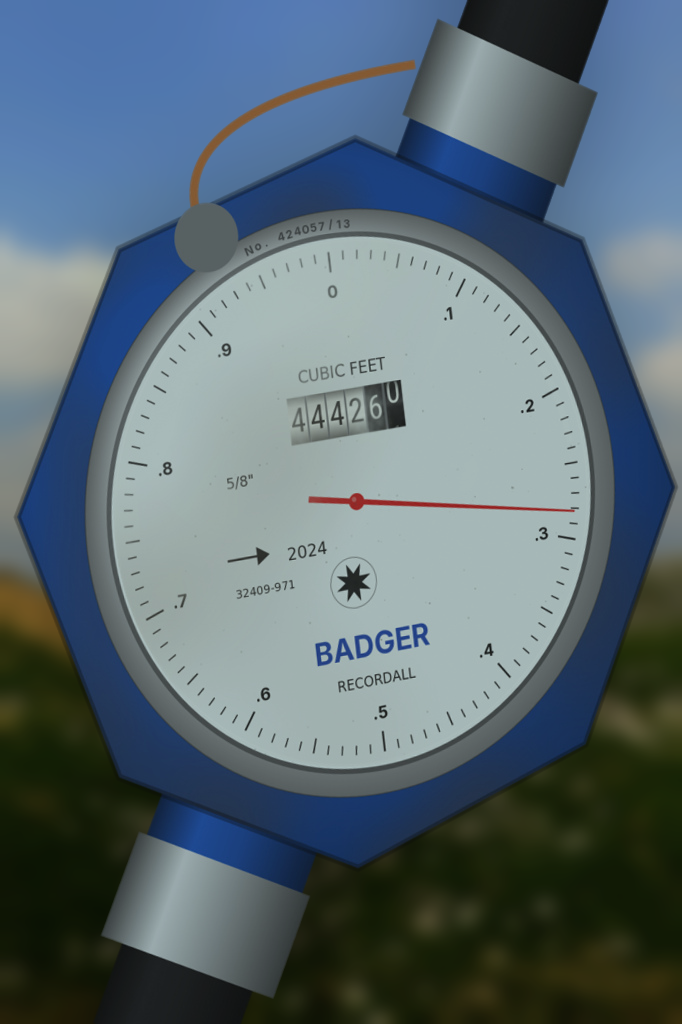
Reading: value=444260.28 unit=ft³
